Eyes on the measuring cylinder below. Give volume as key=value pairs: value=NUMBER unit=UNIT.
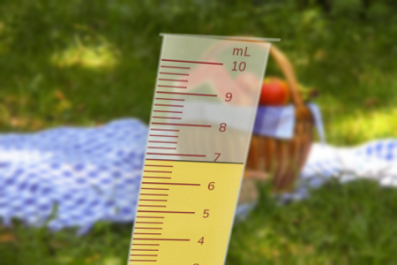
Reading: value=6.8 unit=mL
